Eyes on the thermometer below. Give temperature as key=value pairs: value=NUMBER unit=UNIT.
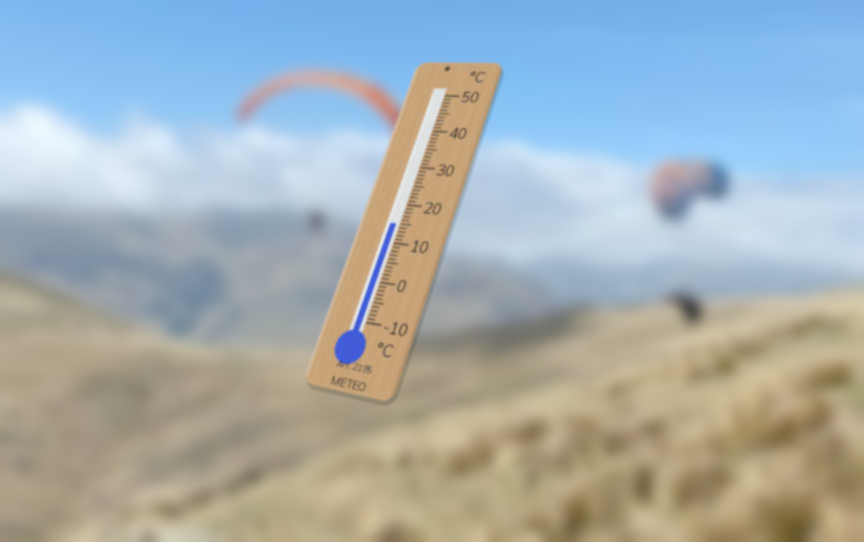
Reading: value=15 unit=°C
